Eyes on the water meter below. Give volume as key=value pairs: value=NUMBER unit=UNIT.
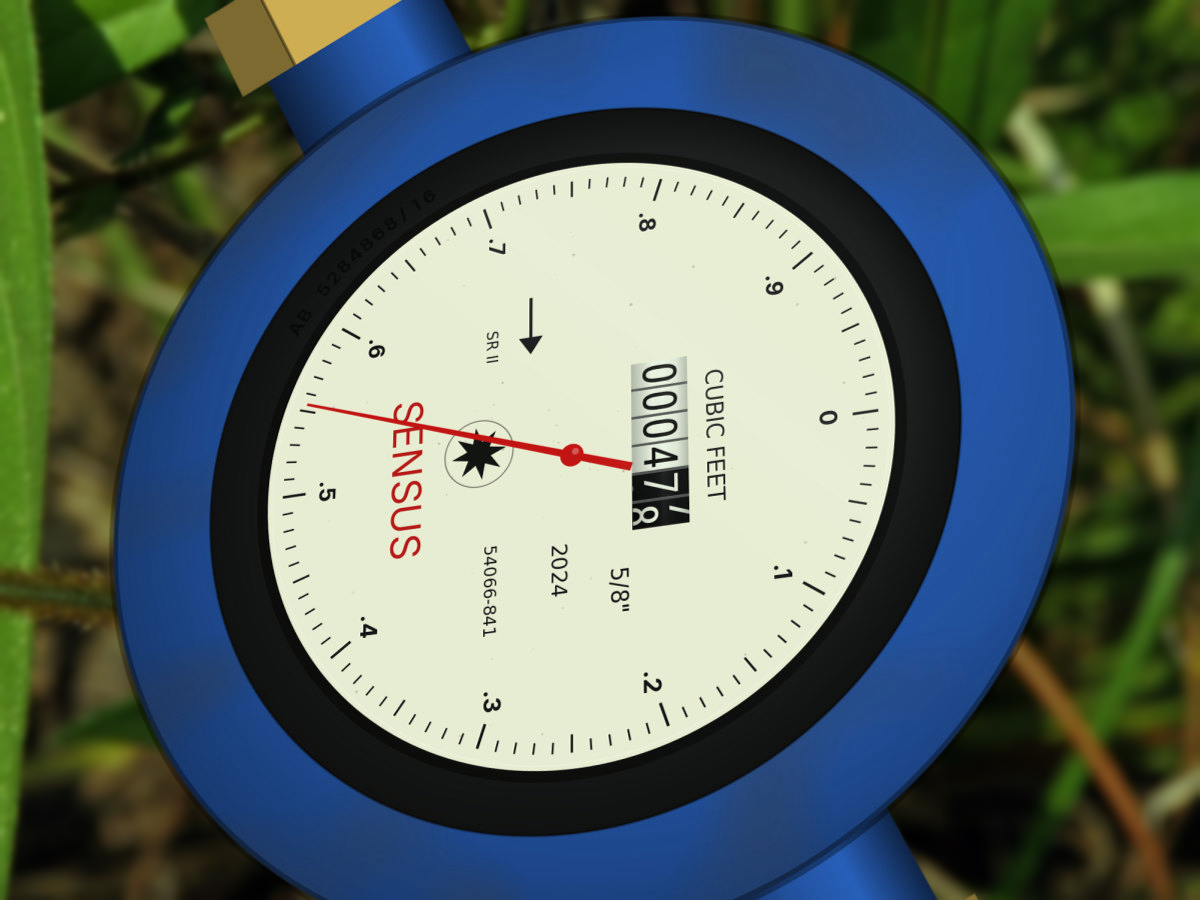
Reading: value=477.55 unit=ft³
